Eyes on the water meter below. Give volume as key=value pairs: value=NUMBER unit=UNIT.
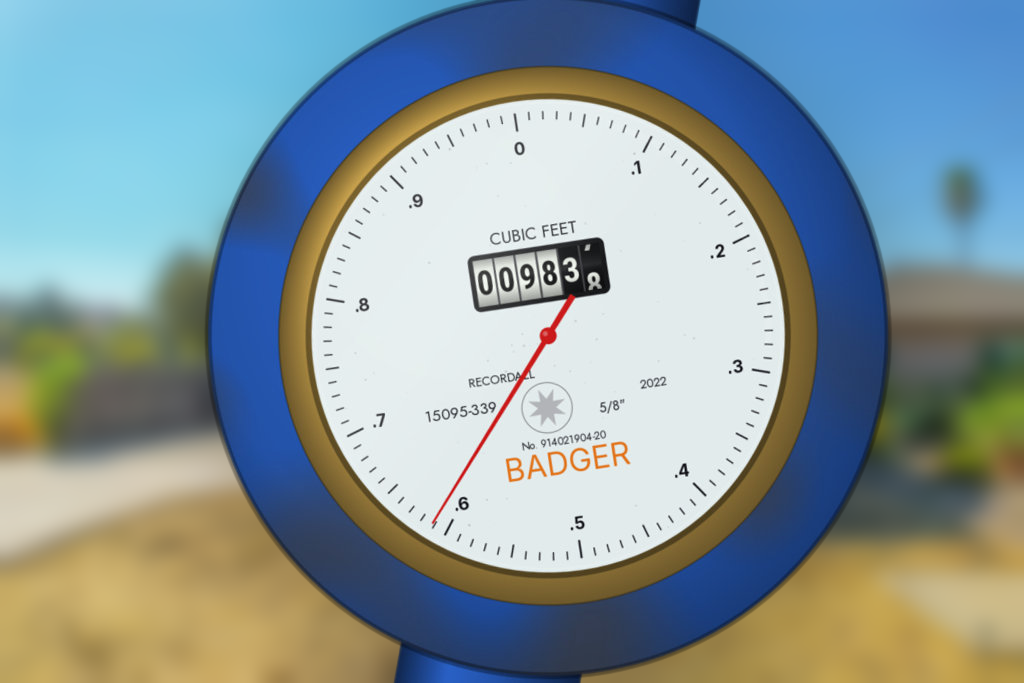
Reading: value=9837.61 unit=ft³
